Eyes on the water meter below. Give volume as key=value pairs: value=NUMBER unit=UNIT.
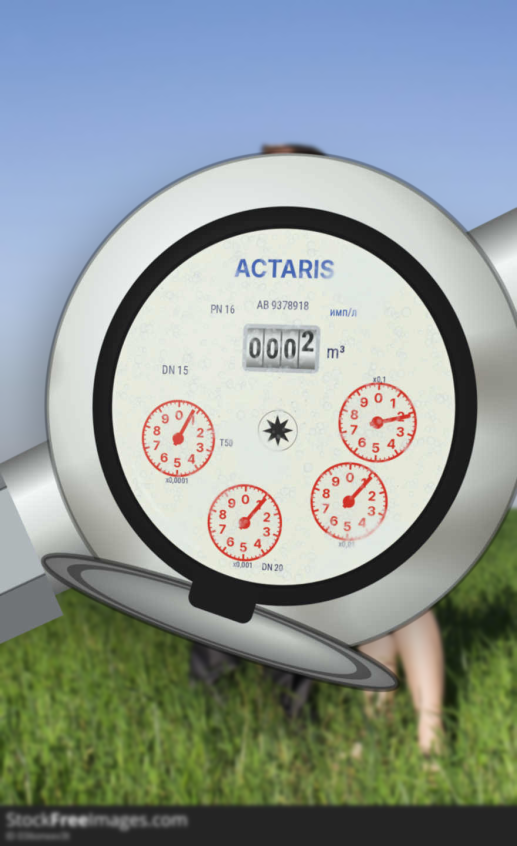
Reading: value=2.2110 unit=m³
